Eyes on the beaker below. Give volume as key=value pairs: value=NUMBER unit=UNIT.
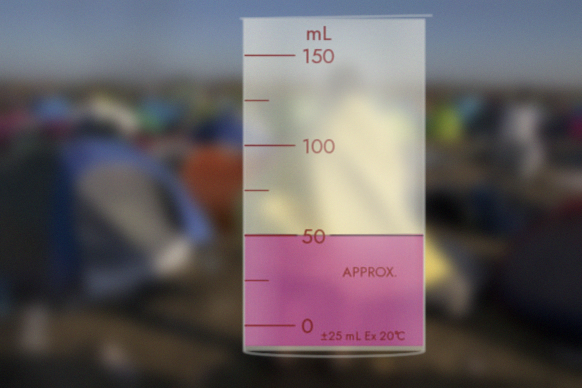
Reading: value=50 unit=mL
